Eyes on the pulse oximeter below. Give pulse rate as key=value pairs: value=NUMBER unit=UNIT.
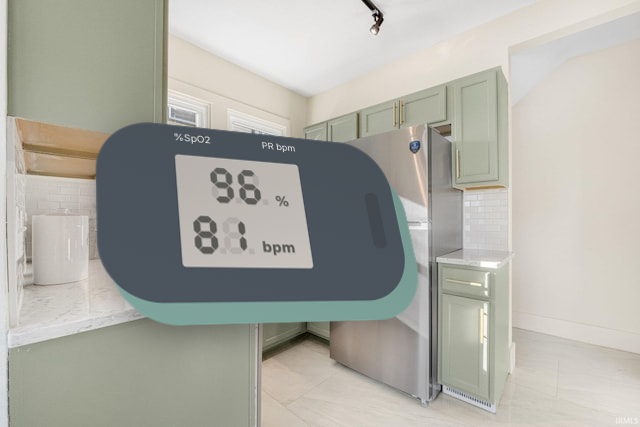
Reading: value=81 unit=bpm
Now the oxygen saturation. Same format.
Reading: value=96 unit=%
